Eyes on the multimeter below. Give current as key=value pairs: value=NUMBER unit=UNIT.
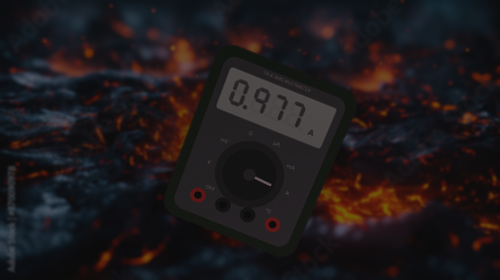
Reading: value=0.977 unit=A
